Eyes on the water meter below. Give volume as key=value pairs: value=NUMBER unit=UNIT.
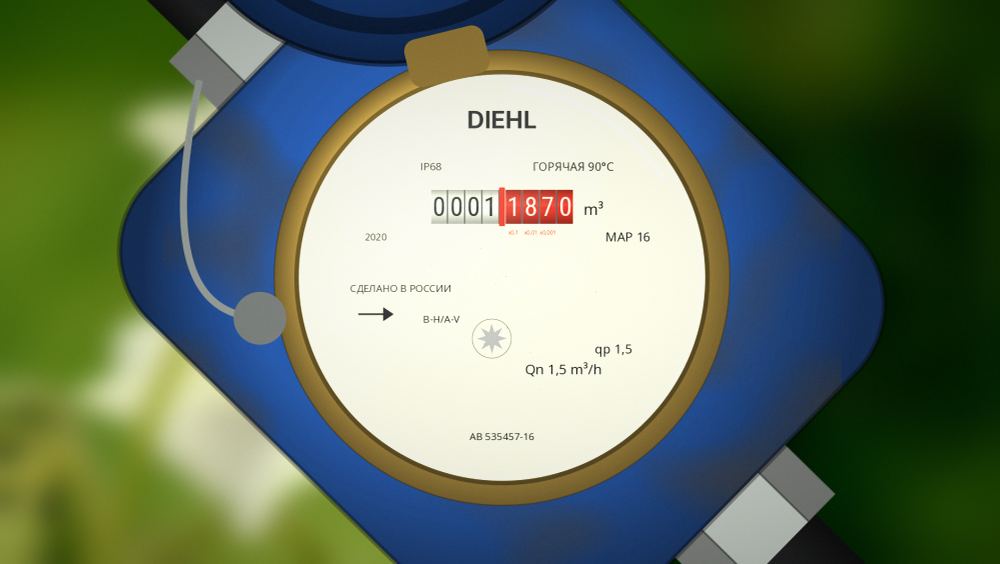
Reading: value=1.1870 unit=m³
